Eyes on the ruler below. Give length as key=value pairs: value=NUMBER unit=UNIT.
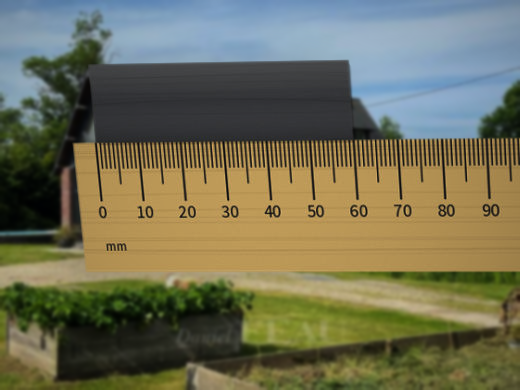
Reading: value=60 unit=mm
